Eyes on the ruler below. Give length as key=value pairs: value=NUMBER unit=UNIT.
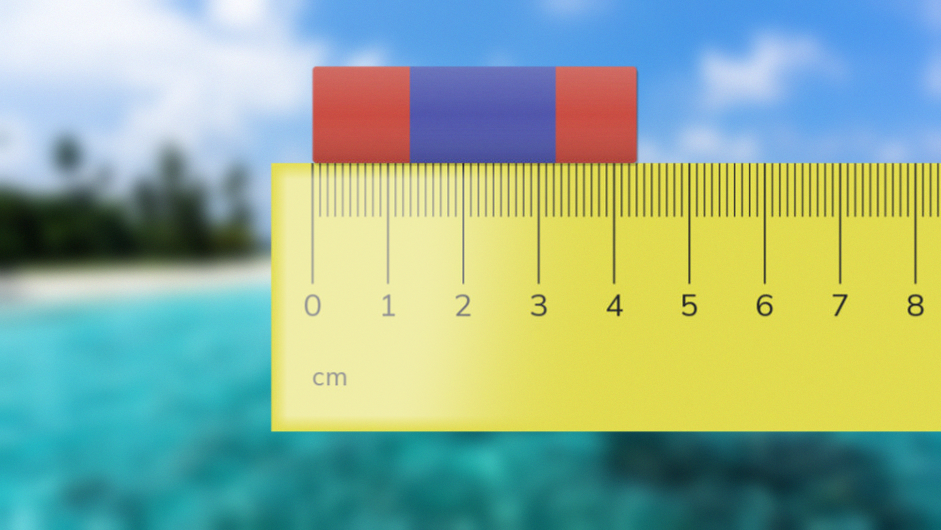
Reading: value=4.3 unit=cm
